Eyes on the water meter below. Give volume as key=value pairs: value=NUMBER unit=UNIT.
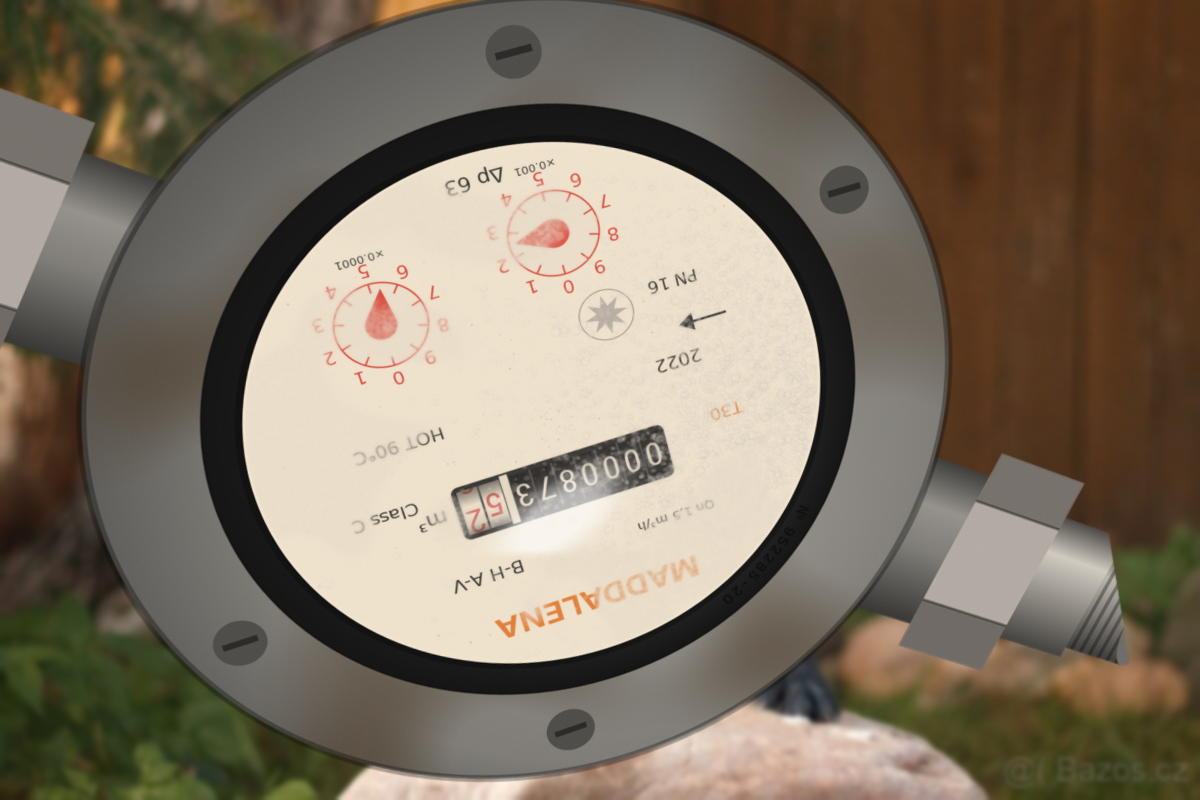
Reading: value=873.5225 unit=m³
